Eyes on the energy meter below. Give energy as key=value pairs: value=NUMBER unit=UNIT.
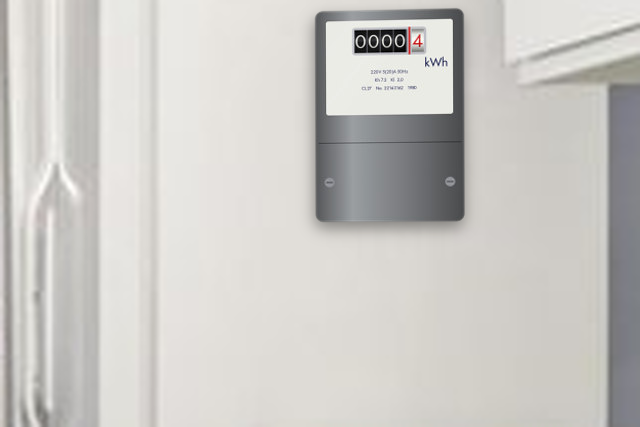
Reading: value=0.4 unit=kWh
